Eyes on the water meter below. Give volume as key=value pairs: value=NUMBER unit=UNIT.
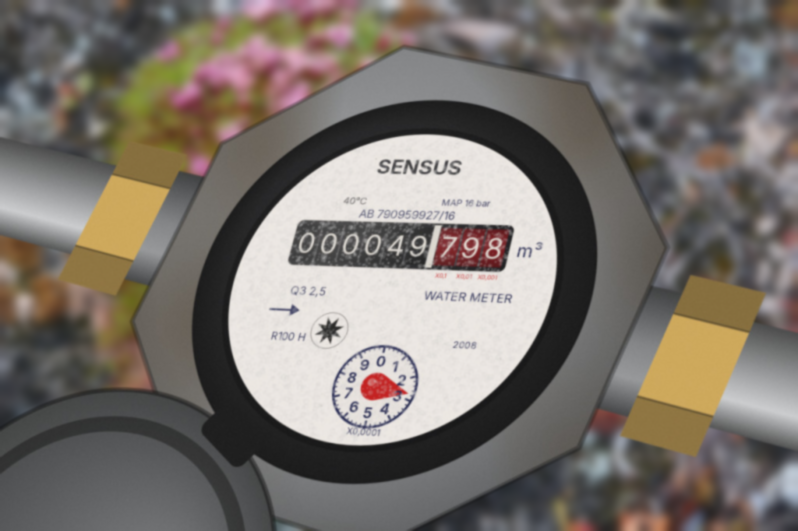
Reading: value=49.7982 unit=m³
